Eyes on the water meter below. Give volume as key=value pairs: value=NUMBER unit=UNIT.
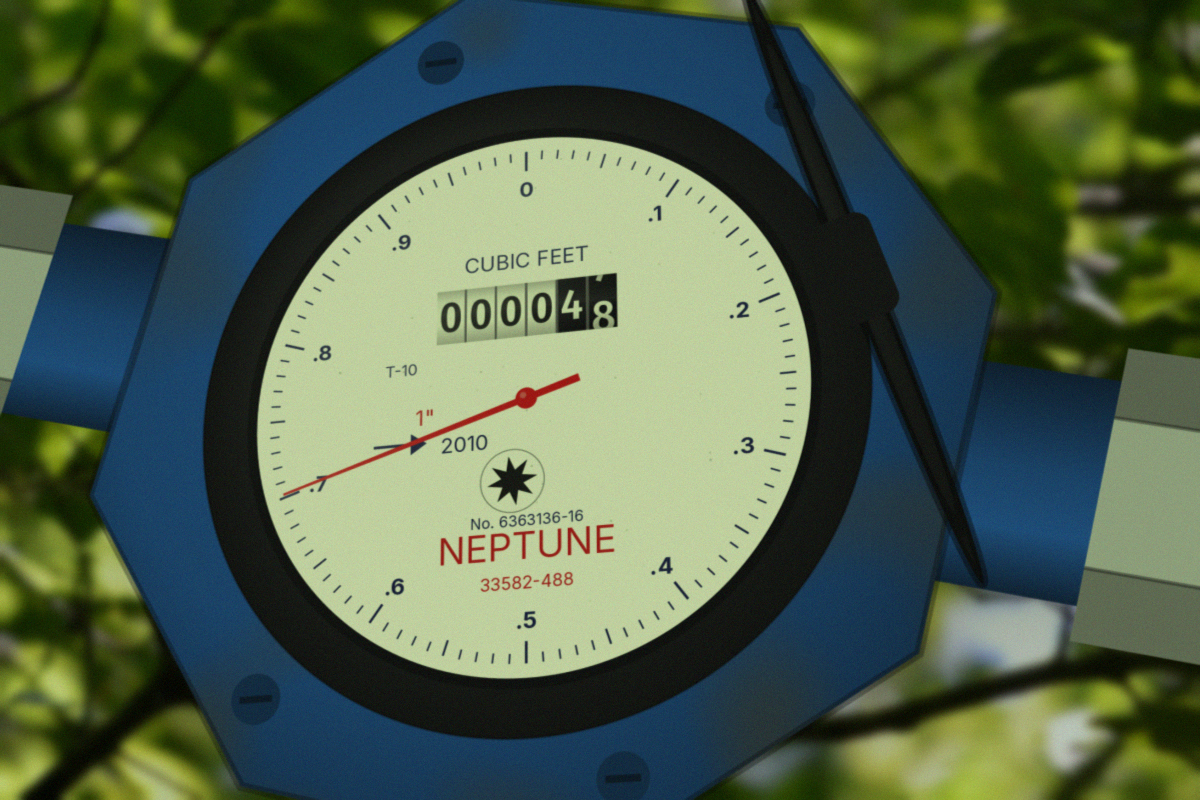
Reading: value=47.70 unit=ft³
